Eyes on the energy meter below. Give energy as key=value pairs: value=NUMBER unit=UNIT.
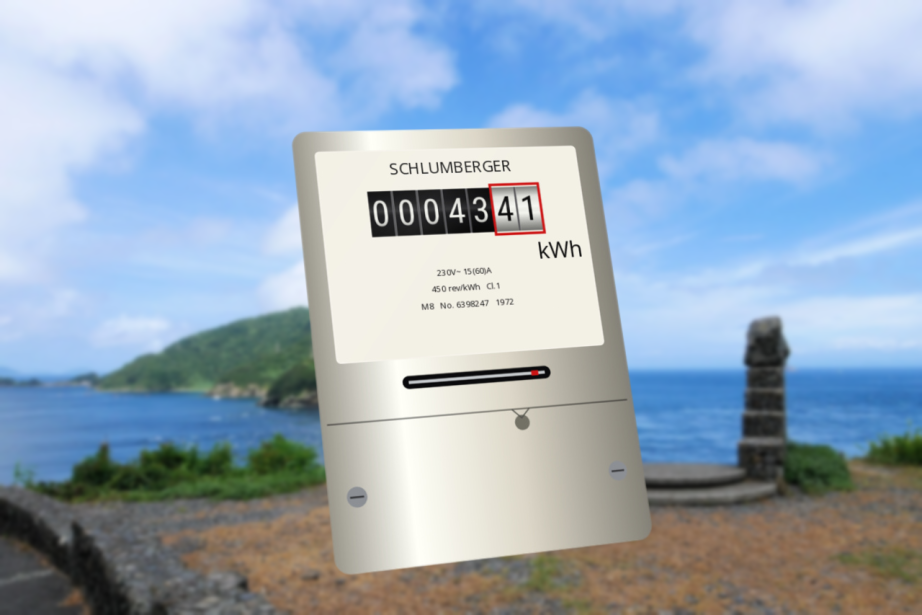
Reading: value=43.41 unit=kWh
